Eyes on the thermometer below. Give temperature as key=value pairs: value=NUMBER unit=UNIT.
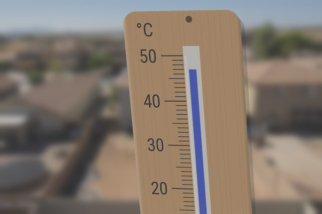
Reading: value=47 unit=°C
